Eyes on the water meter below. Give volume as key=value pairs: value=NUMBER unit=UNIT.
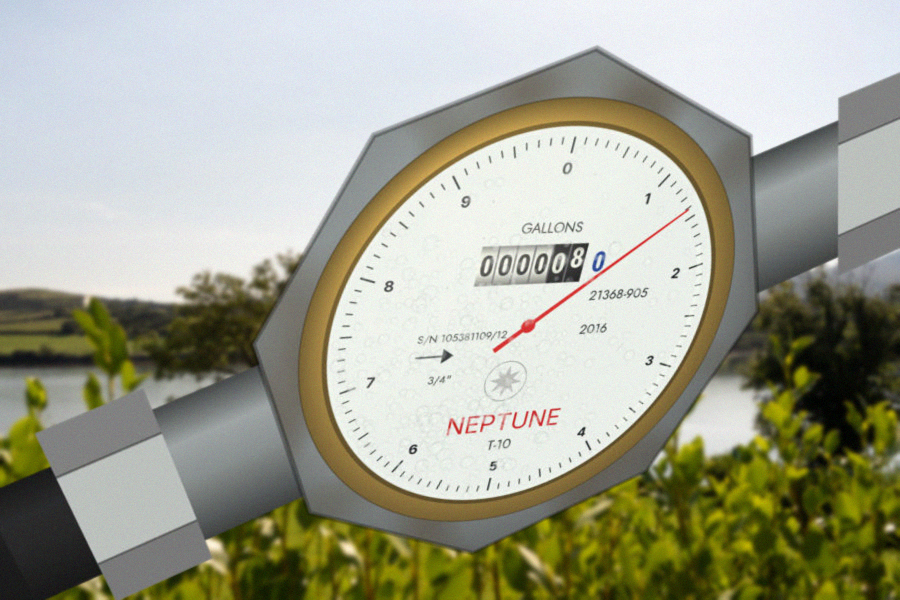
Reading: value=81.4 unit=gal
